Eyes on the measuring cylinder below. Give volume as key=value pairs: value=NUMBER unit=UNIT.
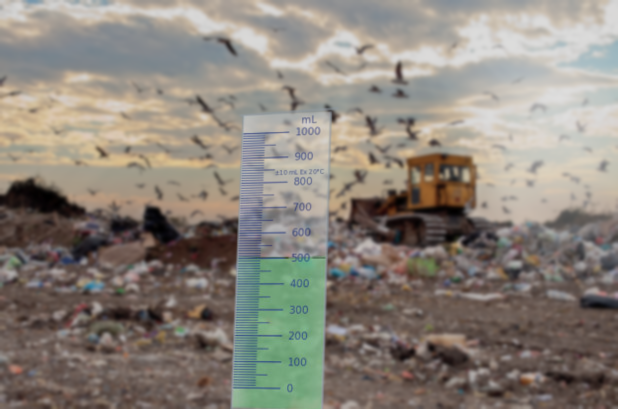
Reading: value=500 unit=mL
